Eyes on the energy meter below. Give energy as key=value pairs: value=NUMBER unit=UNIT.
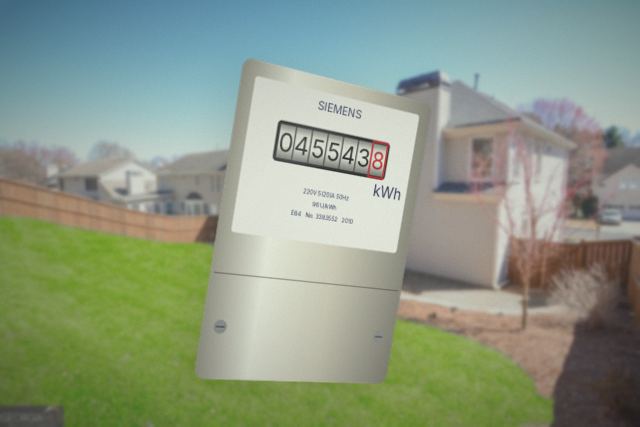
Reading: value=45543.8 unit=kWh
